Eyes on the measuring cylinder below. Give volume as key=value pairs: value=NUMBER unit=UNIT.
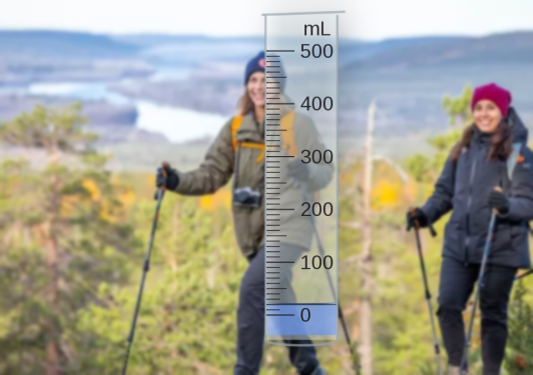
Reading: value=20 unit=mL
